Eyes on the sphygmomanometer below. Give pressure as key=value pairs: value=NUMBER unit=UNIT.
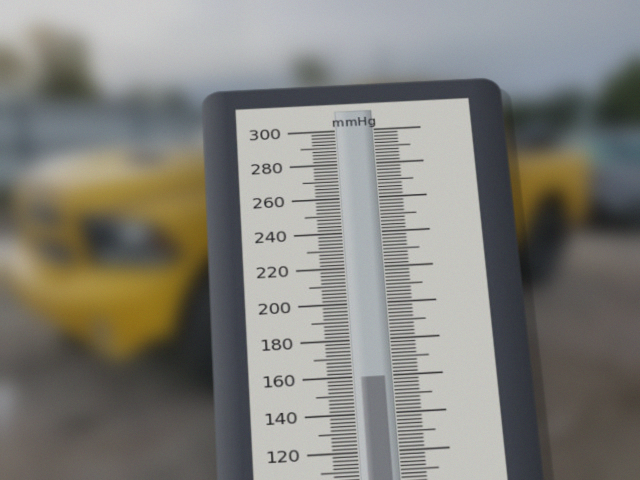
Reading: value=160 unit=mmHg
